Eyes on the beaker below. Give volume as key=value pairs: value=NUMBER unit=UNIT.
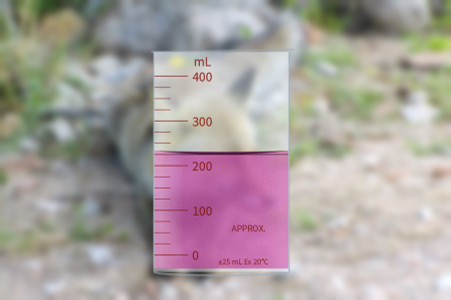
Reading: value=225 unit=mL
